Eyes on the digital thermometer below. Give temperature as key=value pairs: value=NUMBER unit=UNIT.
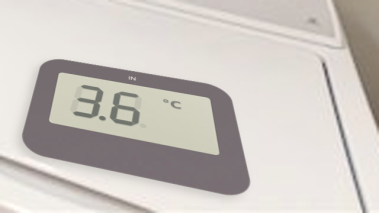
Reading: value=3.6 unit=°C
